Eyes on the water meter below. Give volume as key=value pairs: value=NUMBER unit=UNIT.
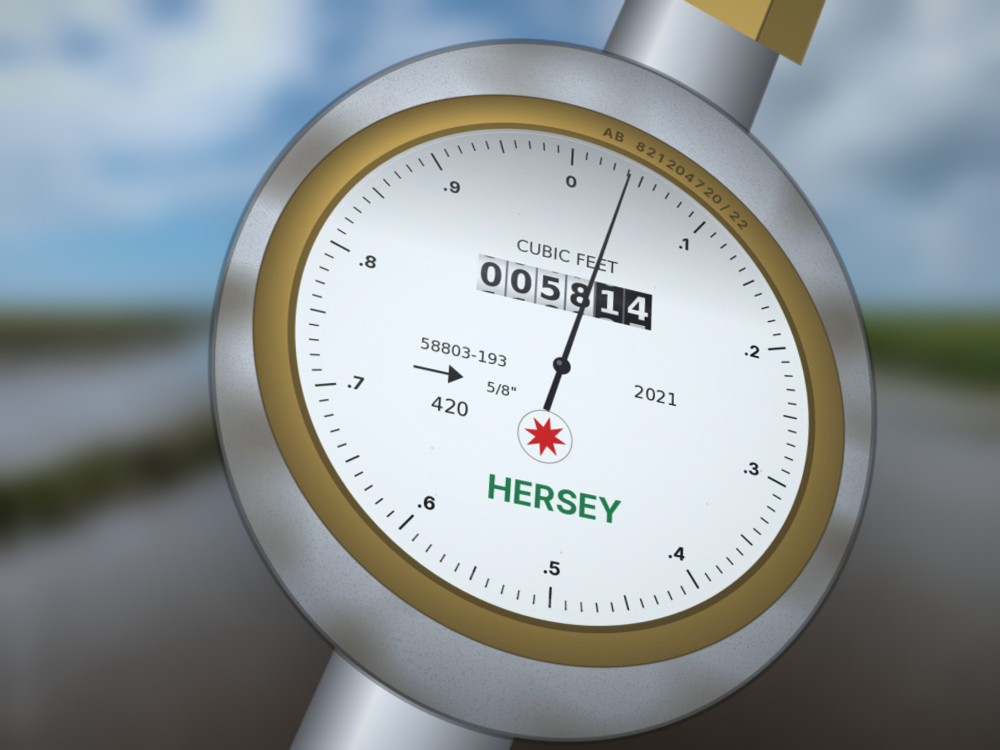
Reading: value=5814.04 unit=ft³
